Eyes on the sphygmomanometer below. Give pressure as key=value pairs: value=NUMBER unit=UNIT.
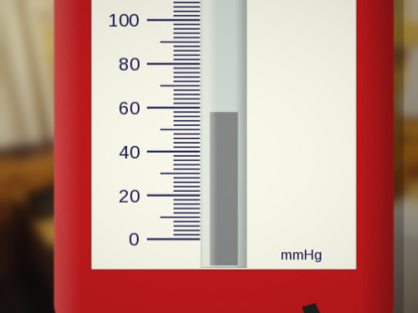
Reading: value=58 unit=mmHg
